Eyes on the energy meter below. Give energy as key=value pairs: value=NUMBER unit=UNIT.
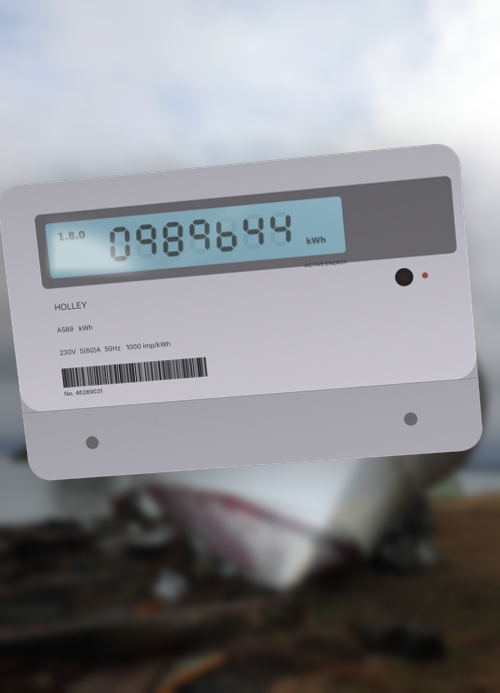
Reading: value=989644 unit=kWh
